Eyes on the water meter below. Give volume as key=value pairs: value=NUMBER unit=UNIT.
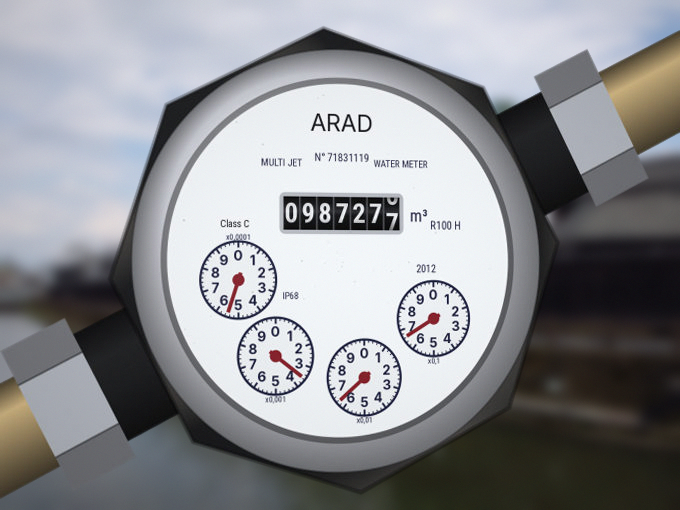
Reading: value=987276.6635 unit=m³
